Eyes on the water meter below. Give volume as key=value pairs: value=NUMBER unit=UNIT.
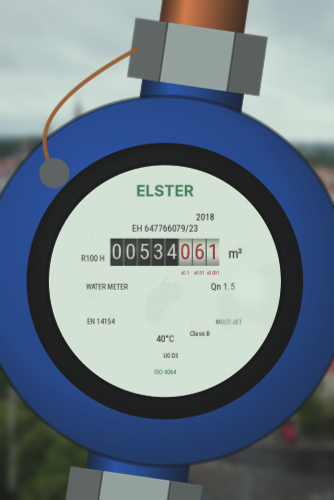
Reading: value=534.061 unit=m³
